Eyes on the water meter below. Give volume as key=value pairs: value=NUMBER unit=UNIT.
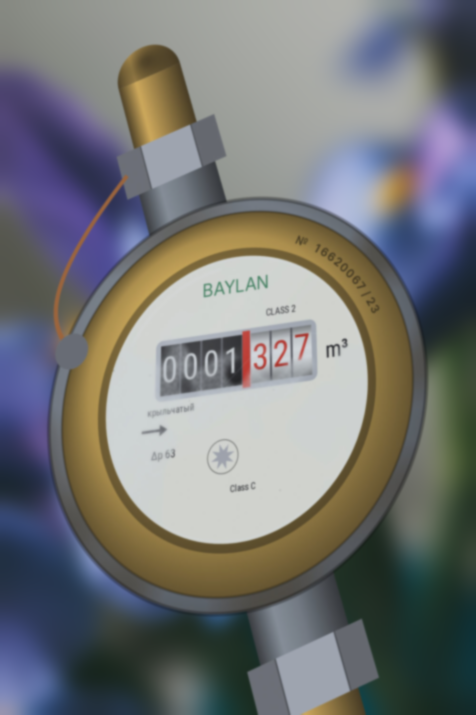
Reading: value=1.327 unit=m³
